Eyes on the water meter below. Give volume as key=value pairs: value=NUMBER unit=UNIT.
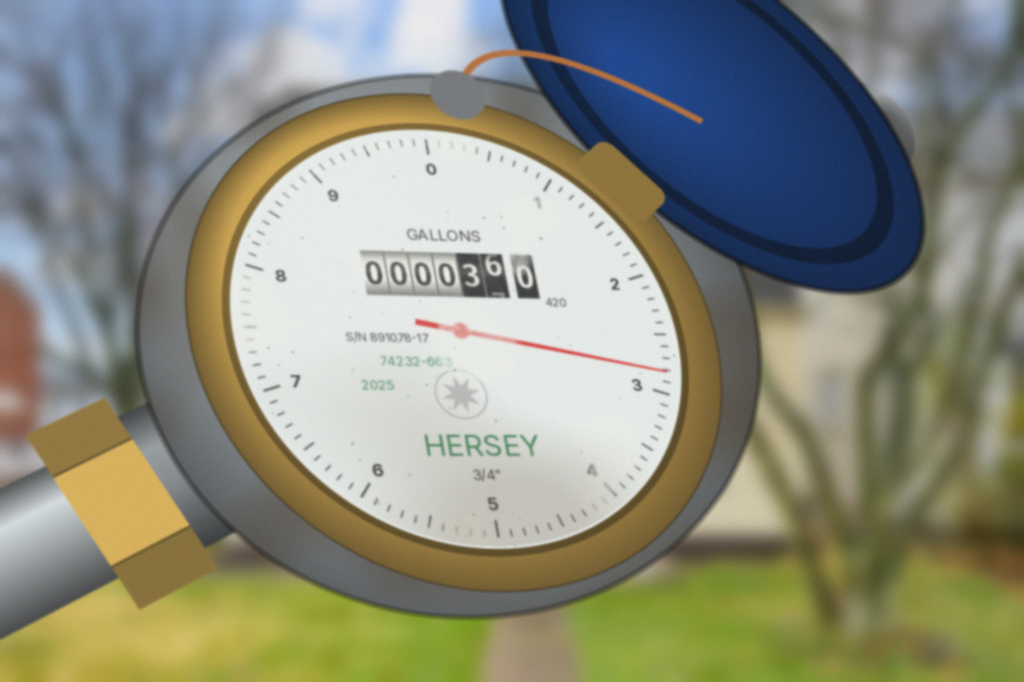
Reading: value=362.8 unit=gal
